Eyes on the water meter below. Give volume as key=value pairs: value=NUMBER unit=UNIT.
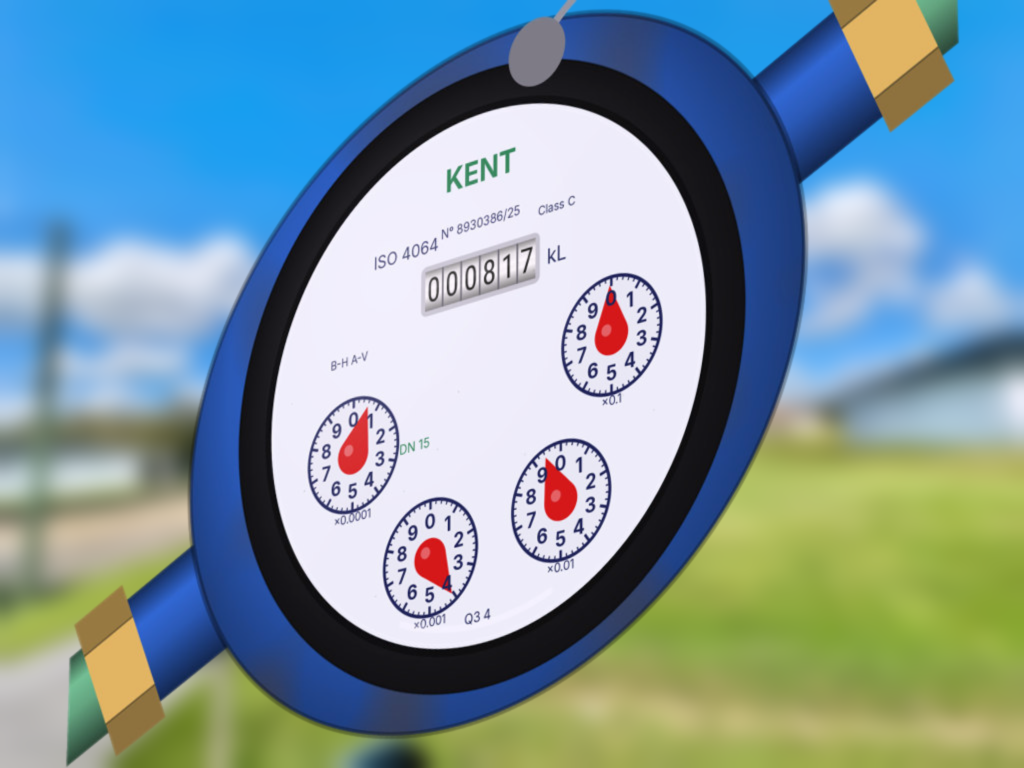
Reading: value=816.9940 unit=kL
